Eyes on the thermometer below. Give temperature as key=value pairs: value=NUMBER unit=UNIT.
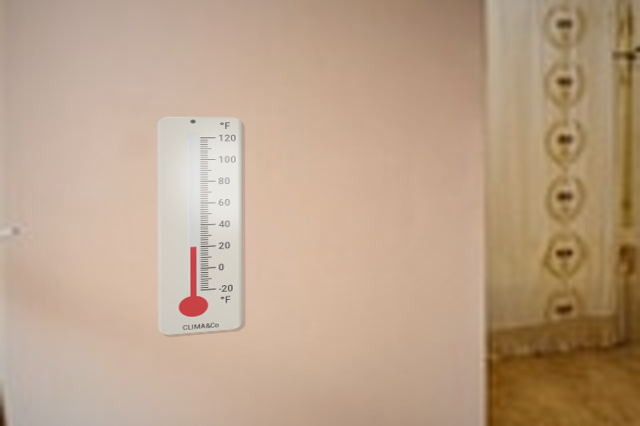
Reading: value=20 unit=°F
